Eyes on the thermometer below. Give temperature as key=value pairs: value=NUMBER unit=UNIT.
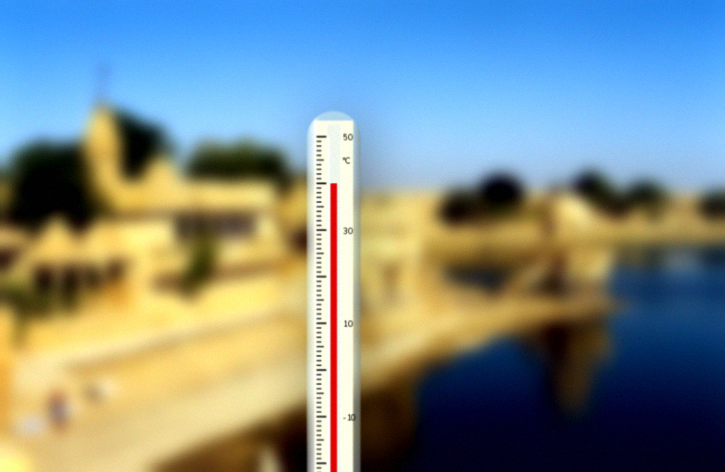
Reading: value=40 unit=°C
